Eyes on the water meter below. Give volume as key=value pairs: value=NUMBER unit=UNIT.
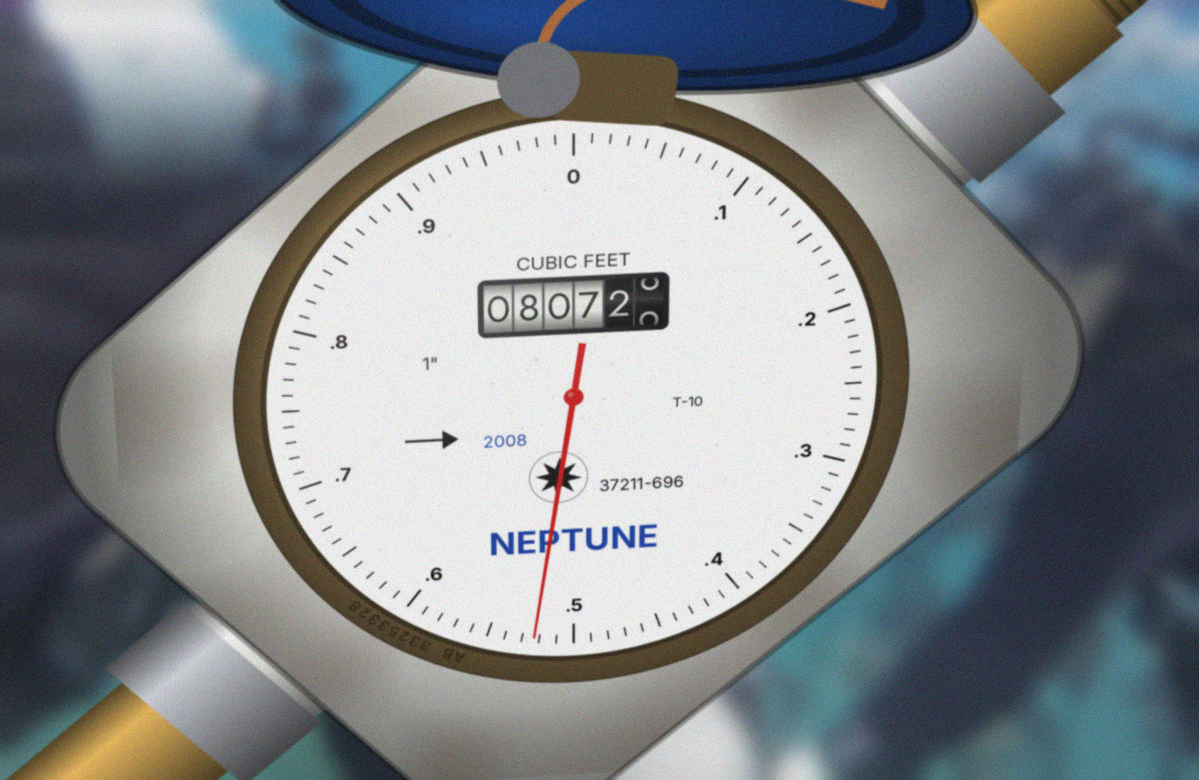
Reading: value=80728.52 unit=ft³
